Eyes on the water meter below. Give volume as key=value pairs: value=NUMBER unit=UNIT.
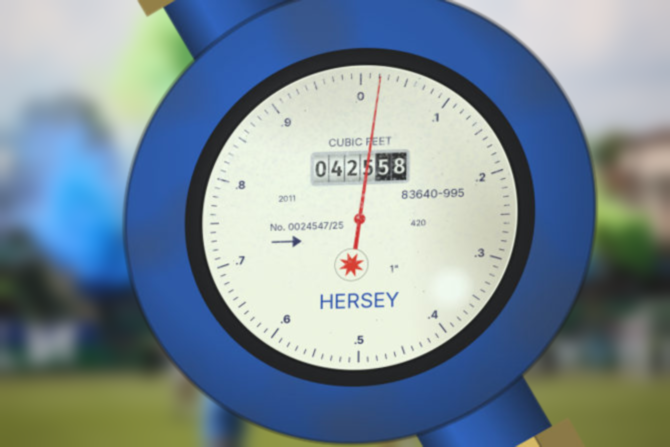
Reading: value=42558.02 unit=ft³
